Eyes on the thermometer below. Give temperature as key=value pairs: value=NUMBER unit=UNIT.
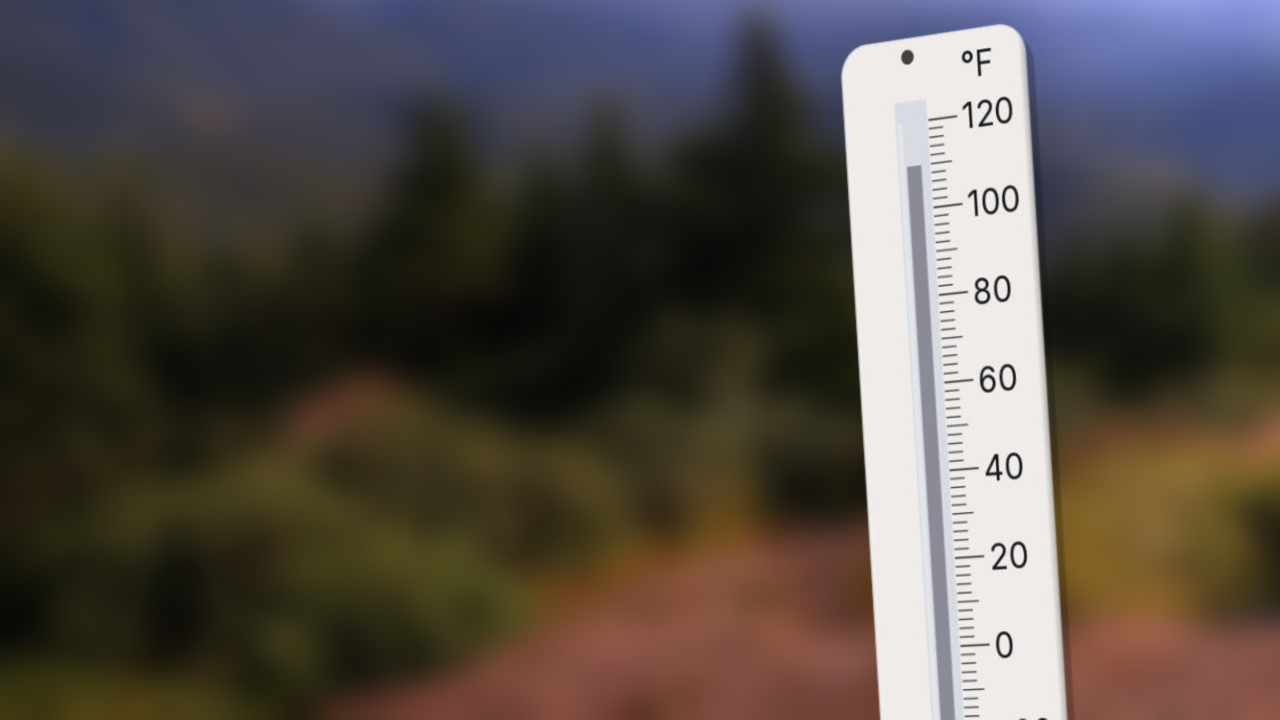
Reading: value=110 unit=°F
